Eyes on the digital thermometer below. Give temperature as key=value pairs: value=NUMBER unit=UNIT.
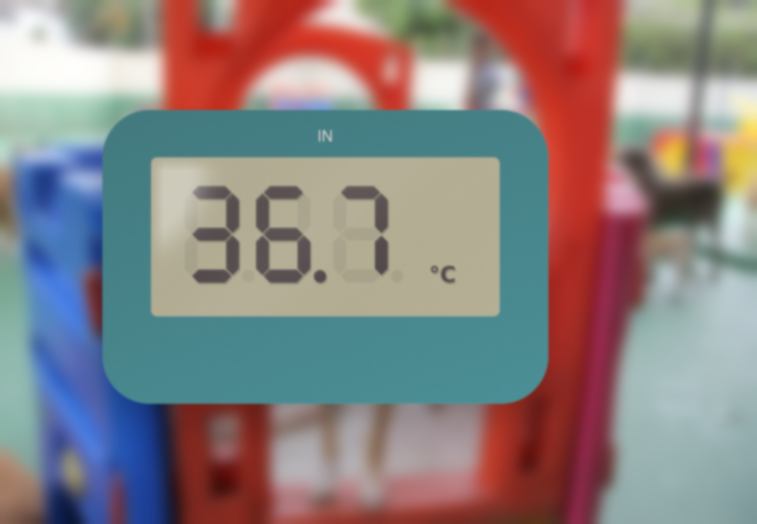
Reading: value=36.7 unit=°C
